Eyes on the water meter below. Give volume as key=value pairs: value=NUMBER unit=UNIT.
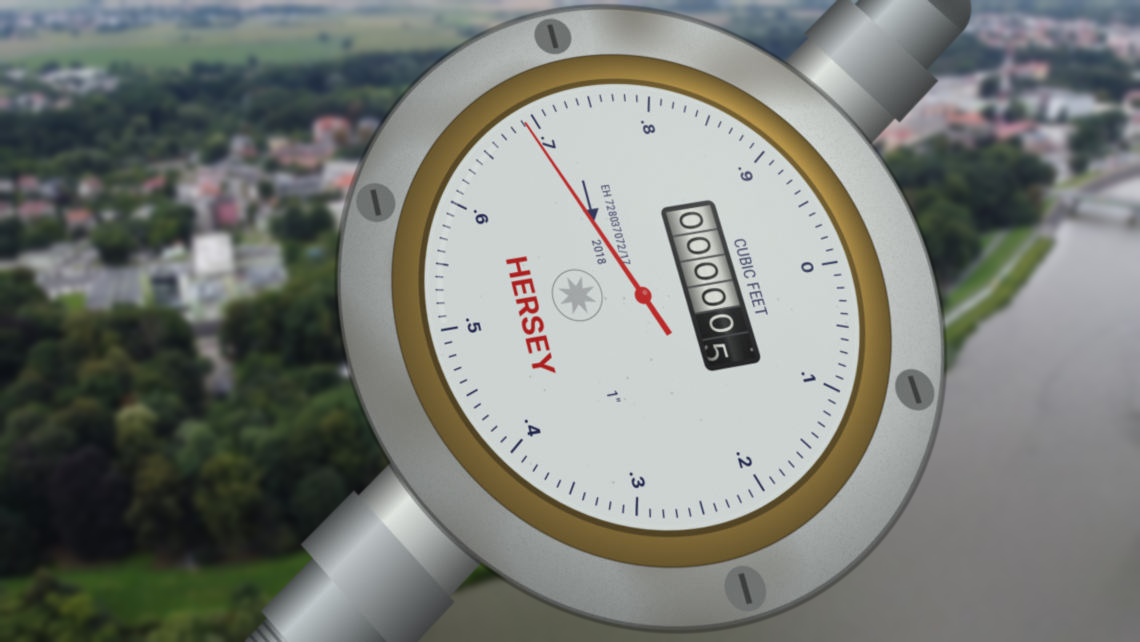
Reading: value=4.69 unit=ft³
